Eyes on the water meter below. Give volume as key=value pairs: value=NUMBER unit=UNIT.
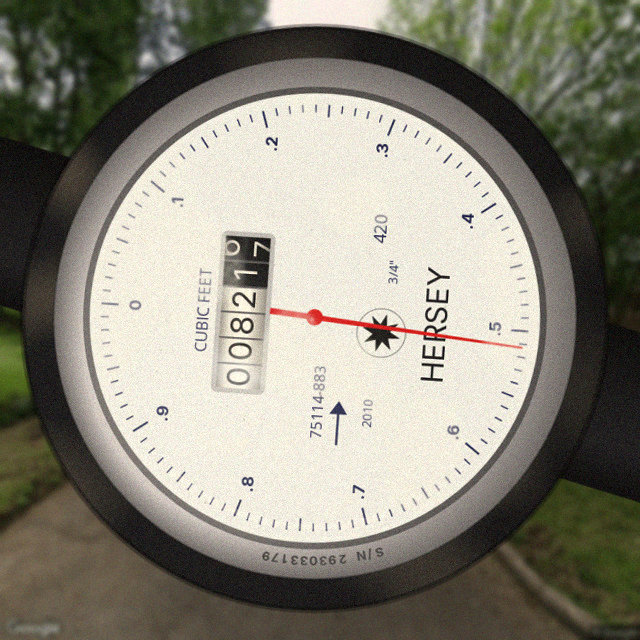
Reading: value=8216.51 unit=ft³
